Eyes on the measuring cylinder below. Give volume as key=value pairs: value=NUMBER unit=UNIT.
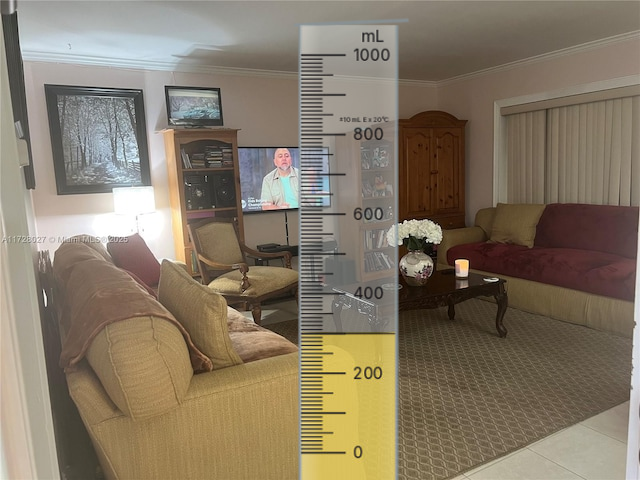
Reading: value=300 unit=mL
